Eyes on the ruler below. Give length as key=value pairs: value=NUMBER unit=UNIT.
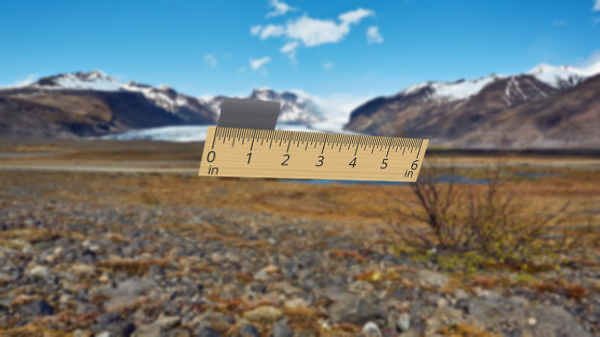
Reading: value=1.5 unit=in
